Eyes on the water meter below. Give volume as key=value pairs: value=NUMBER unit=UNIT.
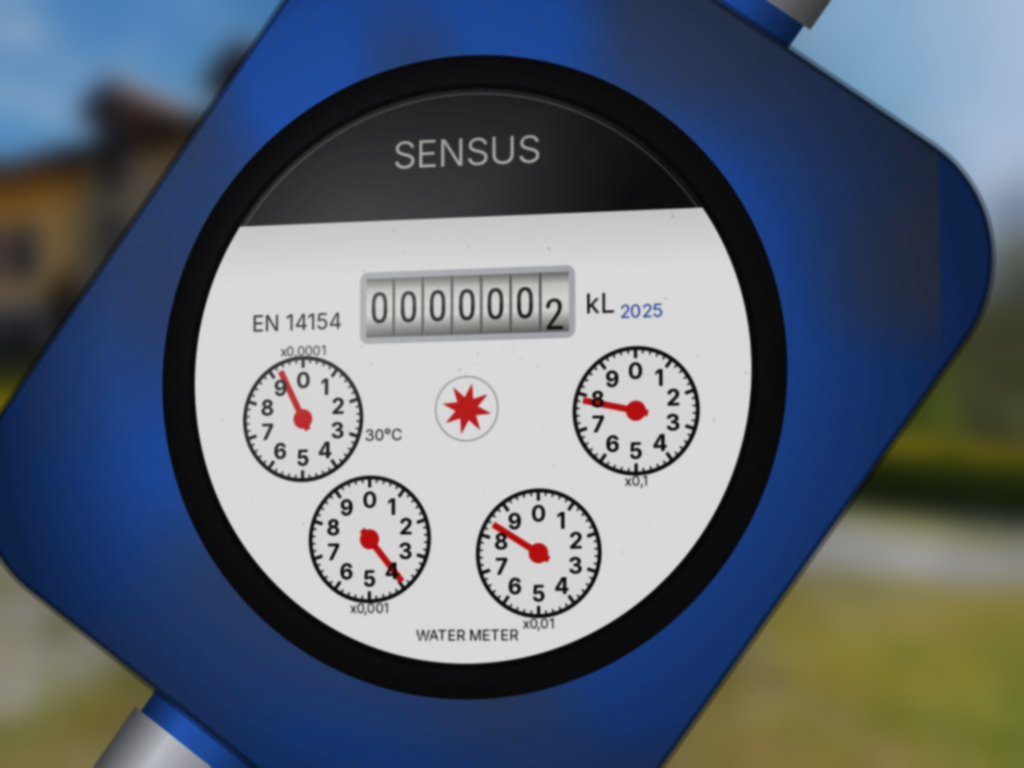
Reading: value=1.7839 unit=kL
